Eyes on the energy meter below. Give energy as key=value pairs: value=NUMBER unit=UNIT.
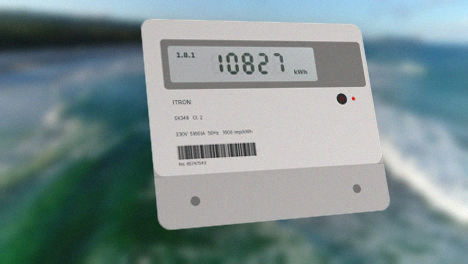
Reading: value=10827 unit=kWh
